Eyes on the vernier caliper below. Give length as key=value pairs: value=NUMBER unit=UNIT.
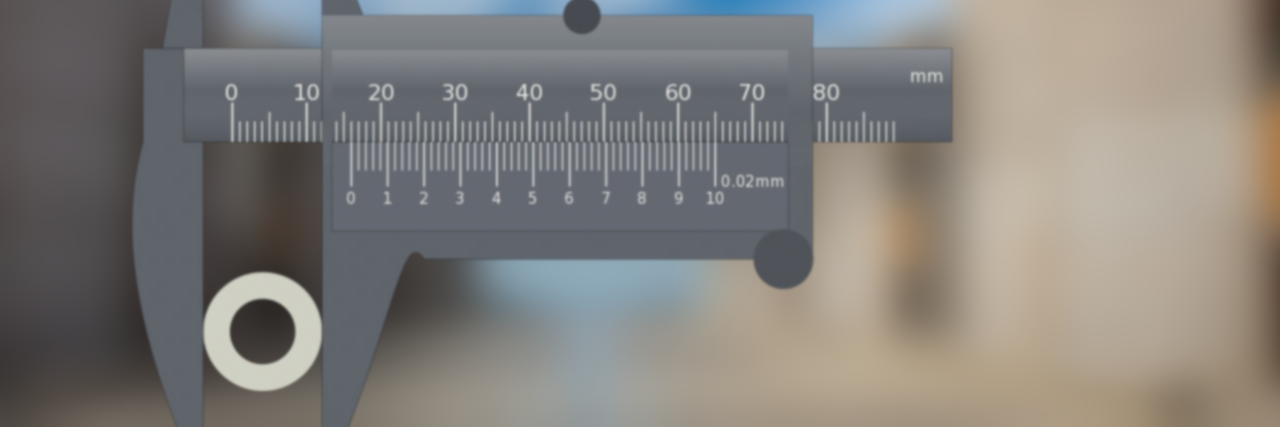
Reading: value=16.0 unit=mm
